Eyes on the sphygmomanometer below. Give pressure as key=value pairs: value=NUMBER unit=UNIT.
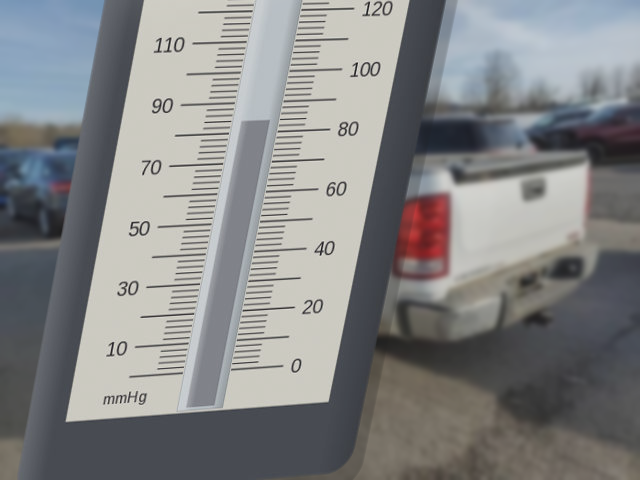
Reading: value=84 unit=mmHg
